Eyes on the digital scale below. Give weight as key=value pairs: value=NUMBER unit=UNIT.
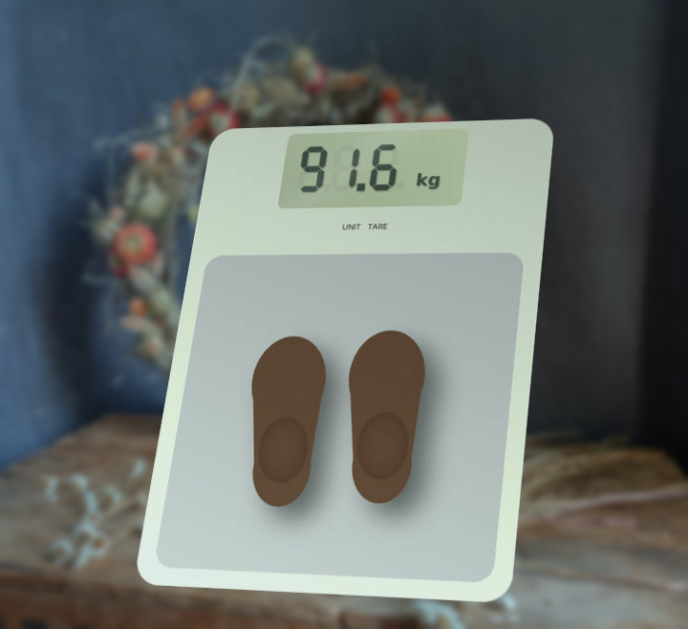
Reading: value=91.6 unit=kg
